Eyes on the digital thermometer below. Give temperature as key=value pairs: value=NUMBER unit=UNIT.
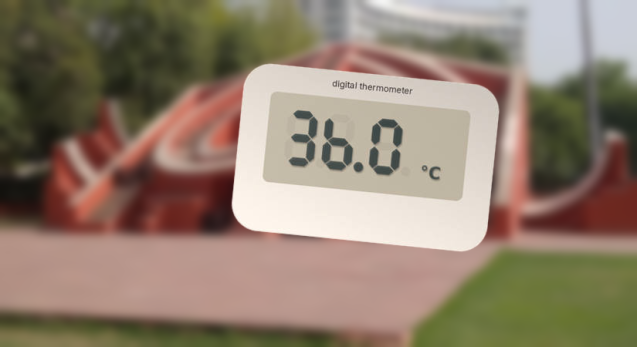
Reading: value=36.0 unit=°C
